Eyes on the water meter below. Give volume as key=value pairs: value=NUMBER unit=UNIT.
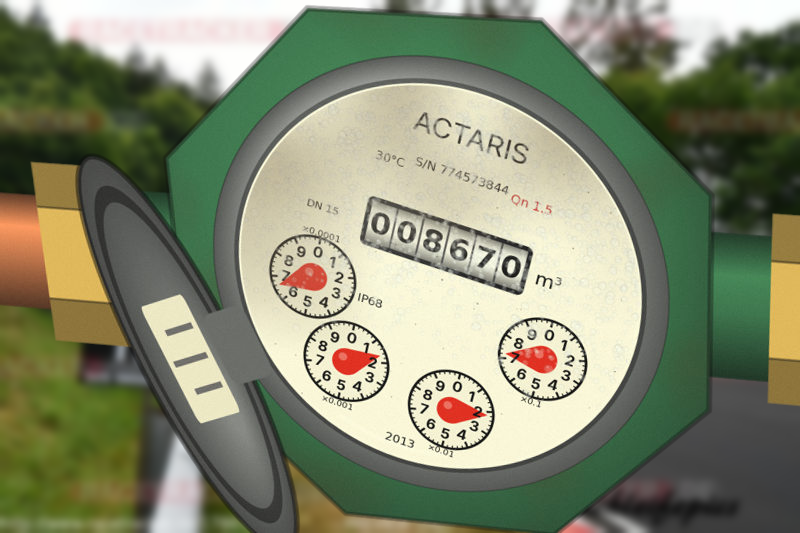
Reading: value=8670.7216 unit=m³
